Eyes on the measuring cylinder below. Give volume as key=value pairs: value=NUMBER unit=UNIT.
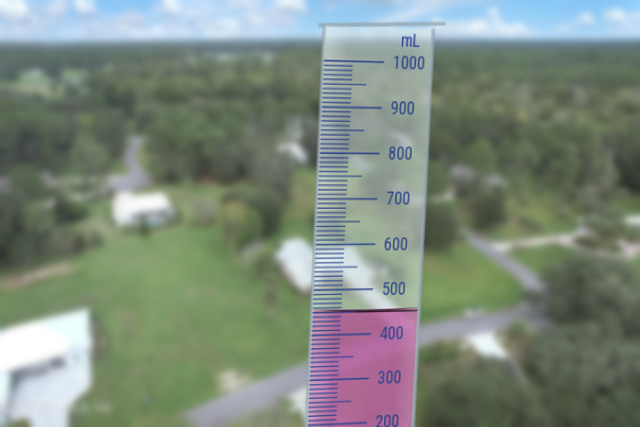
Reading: value=450 unit=mL
